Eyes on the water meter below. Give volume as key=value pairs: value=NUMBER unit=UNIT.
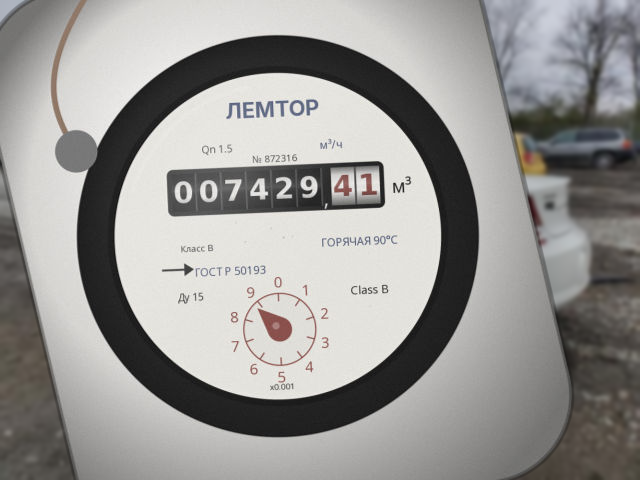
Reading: value=7429.418 unit=m³
